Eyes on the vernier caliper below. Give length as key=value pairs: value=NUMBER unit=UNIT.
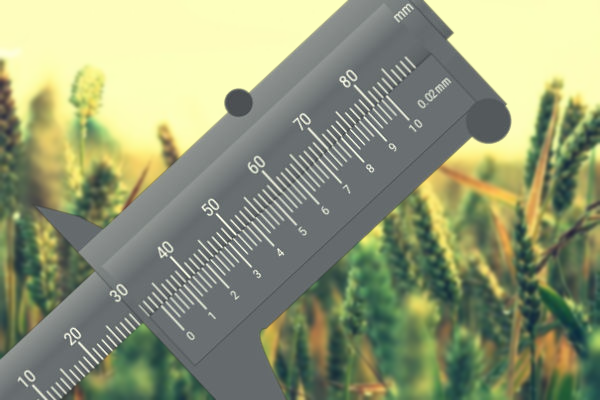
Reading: value=33.6 unit=mm
